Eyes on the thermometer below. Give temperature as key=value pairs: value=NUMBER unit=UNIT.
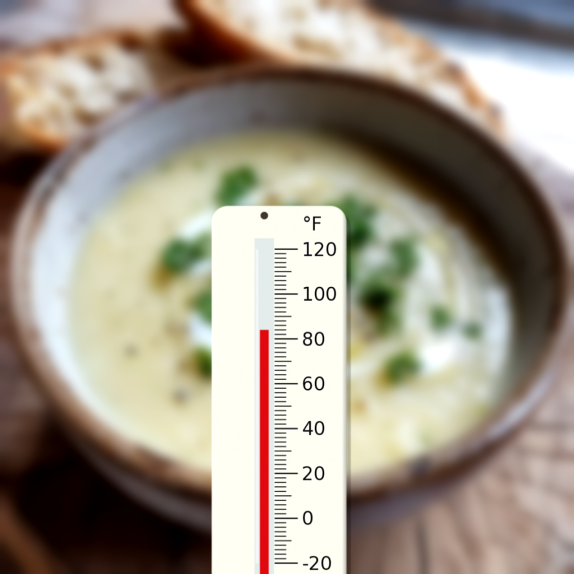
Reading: value=84 unit=°F
